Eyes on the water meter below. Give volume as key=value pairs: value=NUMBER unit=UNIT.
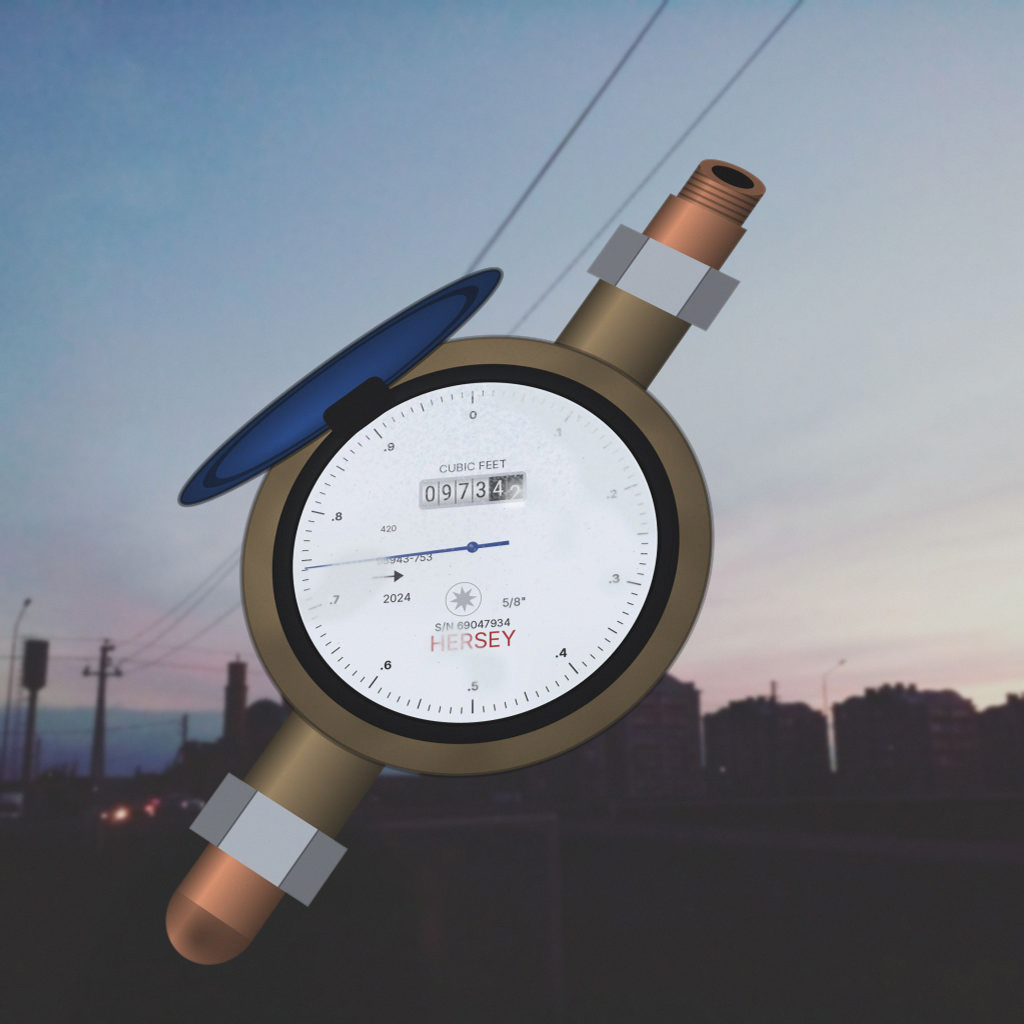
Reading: value=97341.74 unit=ft³
